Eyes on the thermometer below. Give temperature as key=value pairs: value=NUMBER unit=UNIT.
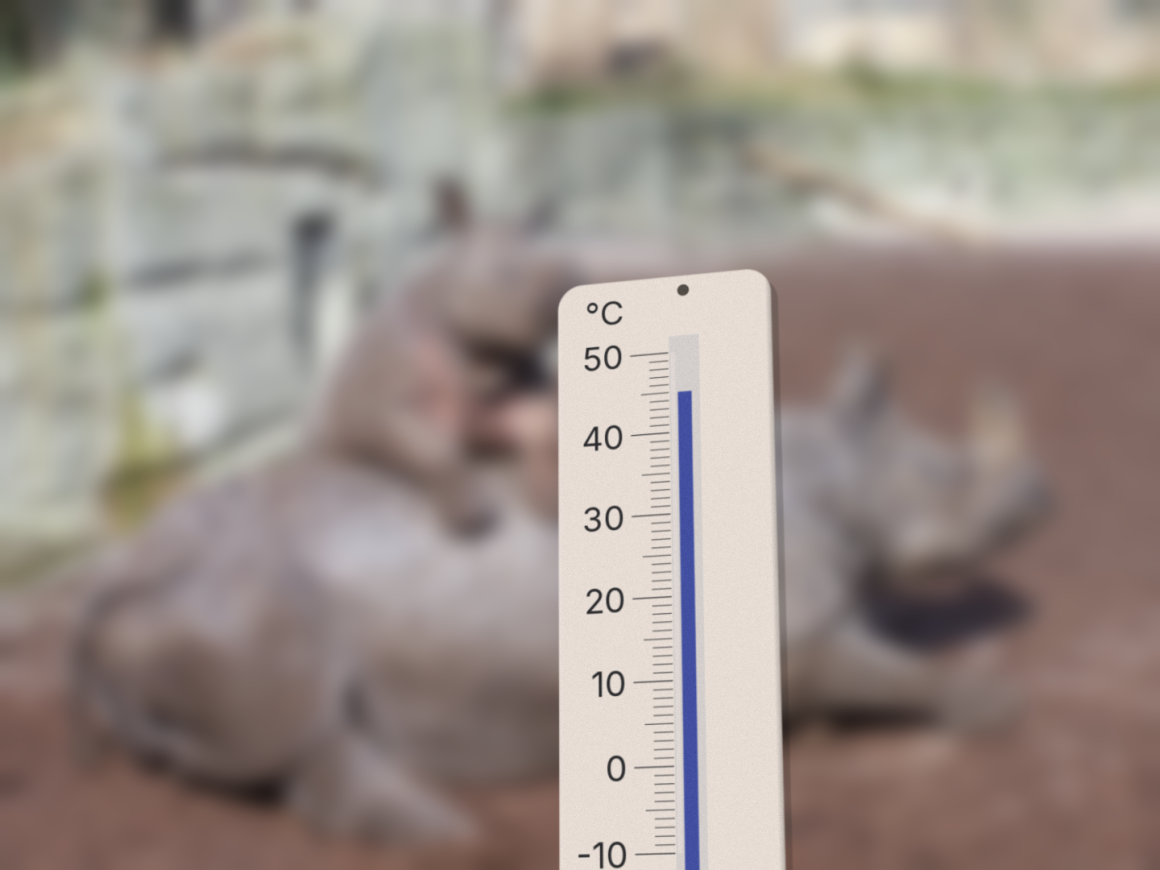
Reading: value=45 unit=°C
